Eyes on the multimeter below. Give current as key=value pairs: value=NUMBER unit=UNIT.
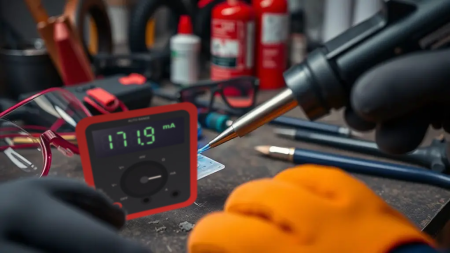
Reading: value=171.9 unit=mA
